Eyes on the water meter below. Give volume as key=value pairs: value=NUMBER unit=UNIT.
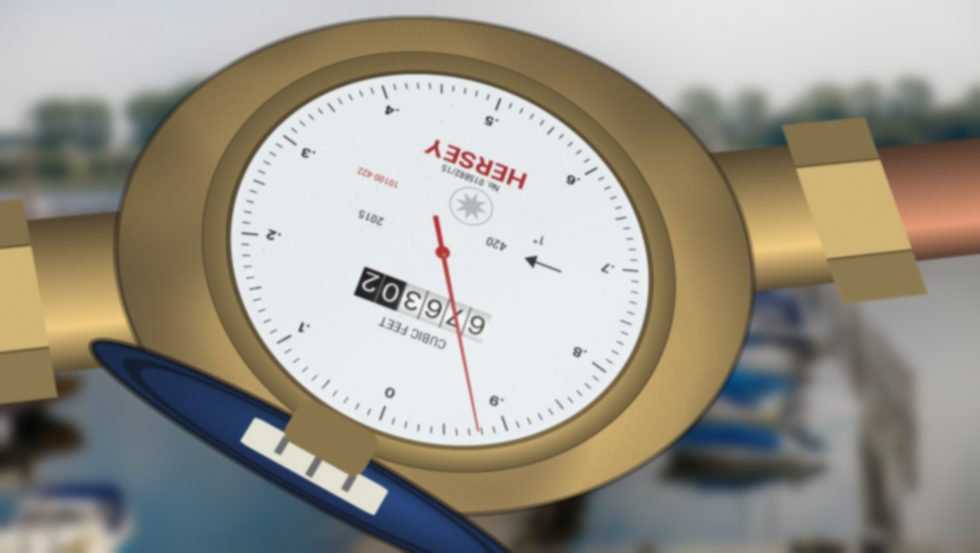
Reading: value=676301.92 unit=ft³
